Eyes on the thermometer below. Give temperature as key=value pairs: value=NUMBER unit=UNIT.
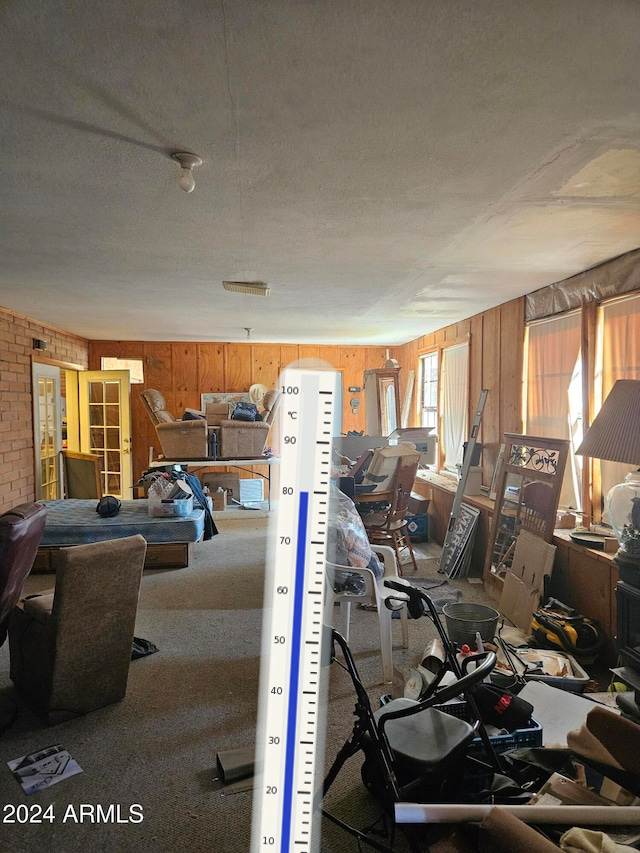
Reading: value=80 unit=°C
